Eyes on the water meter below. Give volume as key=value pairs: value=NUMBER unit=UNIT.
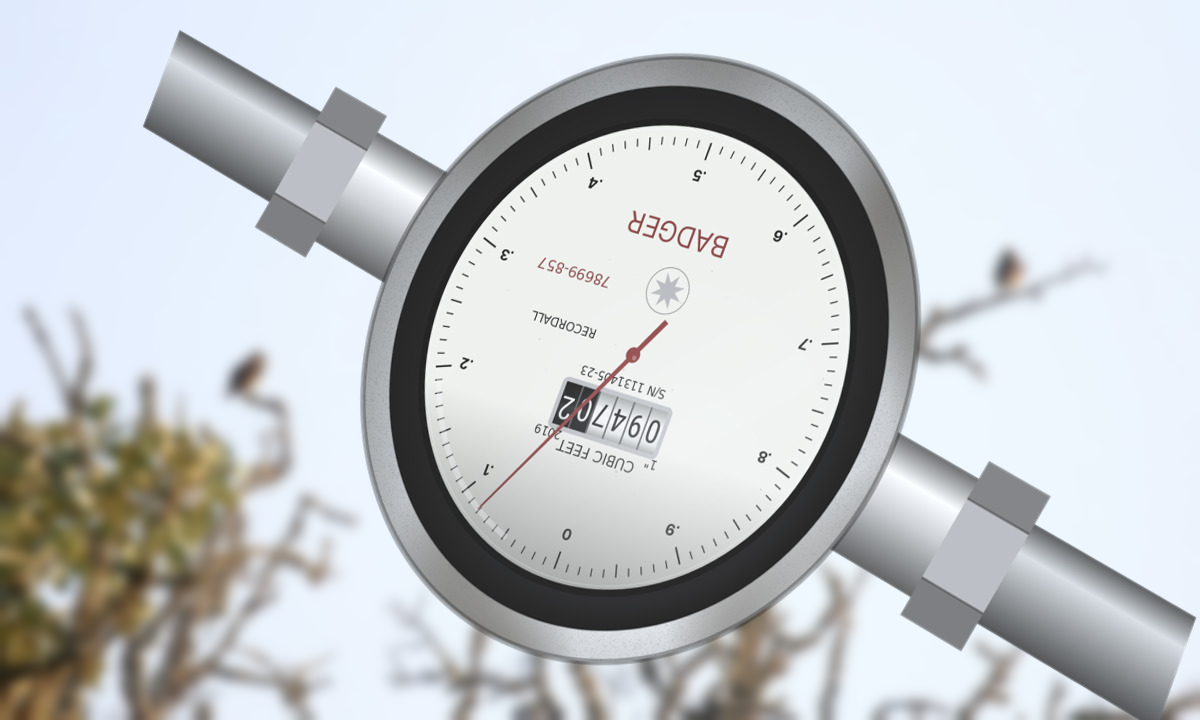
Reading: value=94702.08 unit=ft³
